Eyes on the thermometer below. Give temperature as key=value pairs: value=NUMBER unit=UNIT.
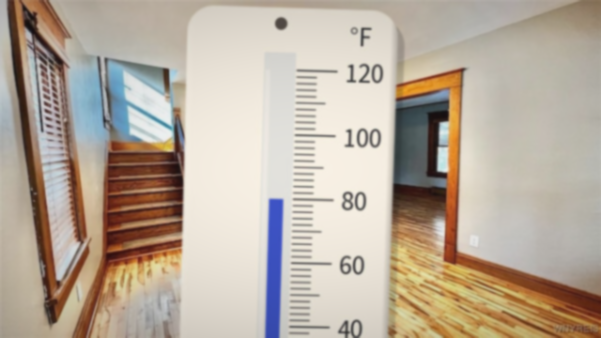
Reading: value=80 unit=°F
